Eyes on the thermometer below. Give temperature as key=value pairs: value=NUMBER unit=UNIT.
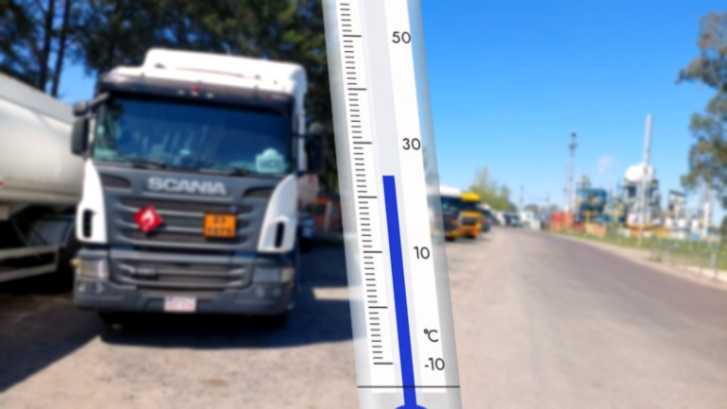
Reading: value=24 unit=°C
